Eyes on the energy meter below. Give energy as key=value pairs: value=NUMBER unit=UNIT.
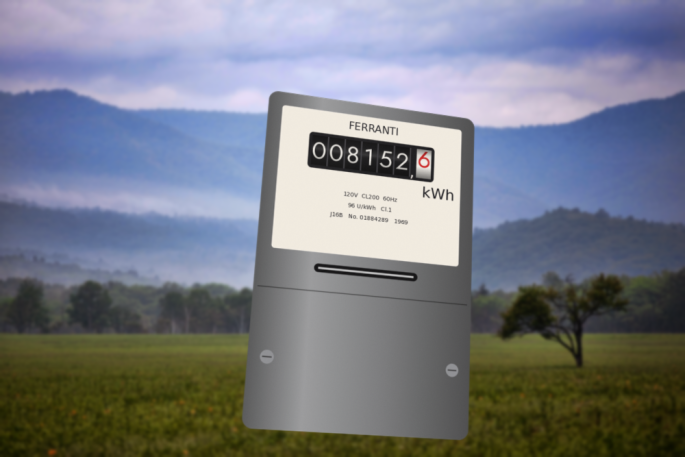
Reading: value=8152.6 unit=kWh
